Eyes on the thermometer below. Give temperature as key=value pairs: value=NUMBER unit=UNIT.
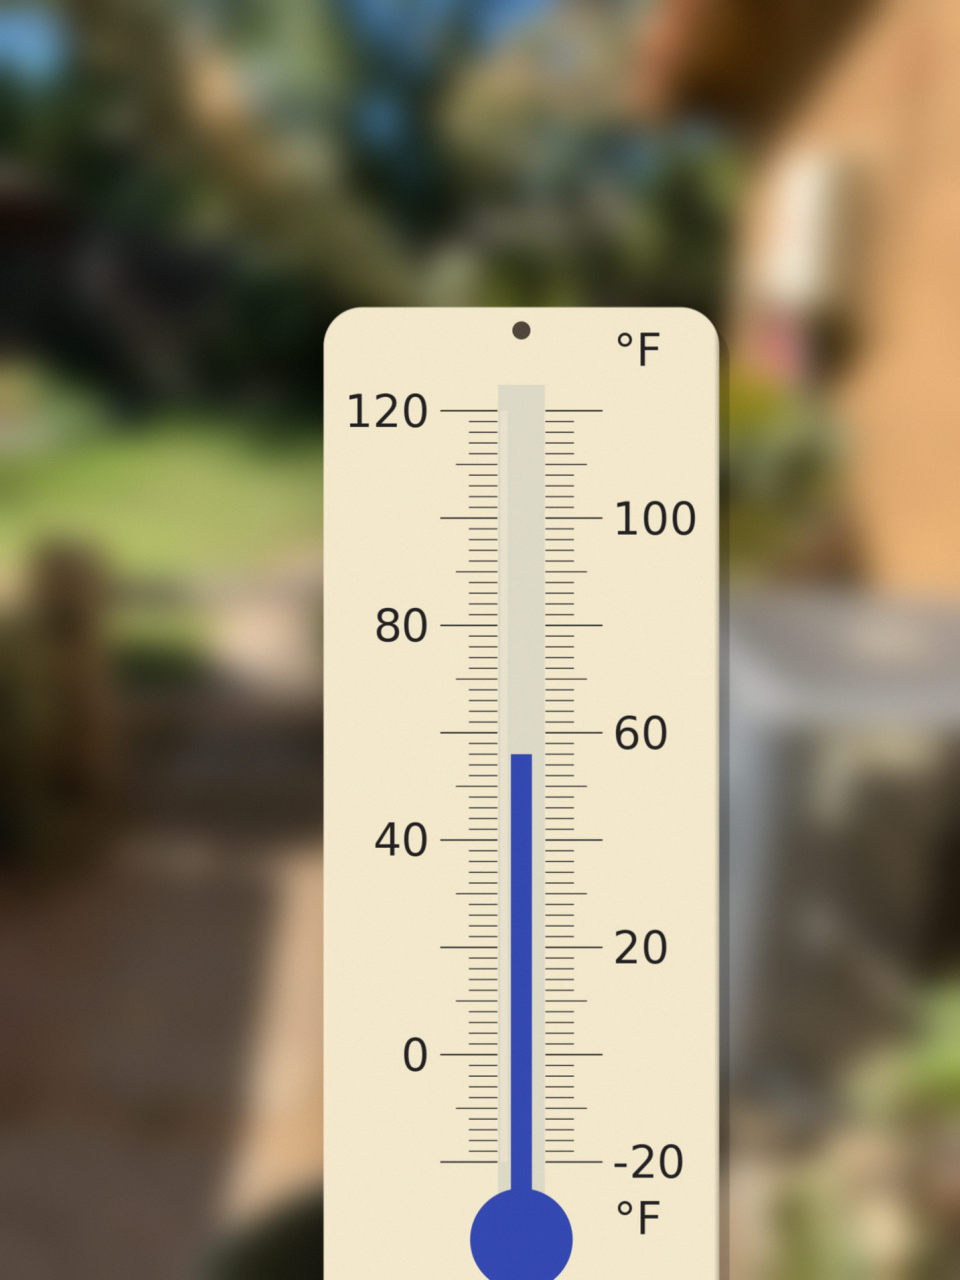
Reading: value=56 unit=°F
